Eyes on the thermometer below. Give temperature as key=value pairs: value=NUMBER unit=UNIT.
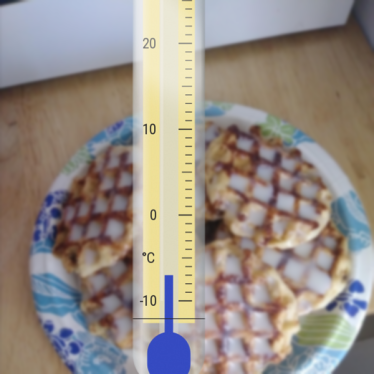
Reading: value=-7 unit=°C
